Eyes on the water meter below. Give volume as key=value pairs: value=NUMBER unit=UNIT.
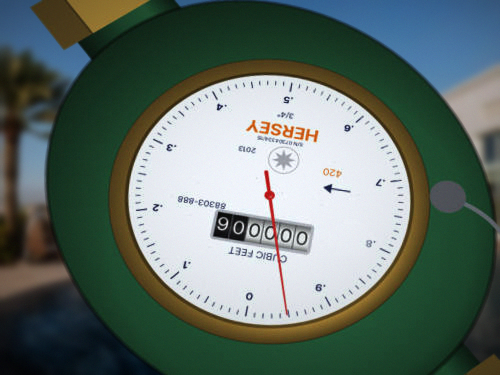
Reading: value=5.95 unit=ft³
